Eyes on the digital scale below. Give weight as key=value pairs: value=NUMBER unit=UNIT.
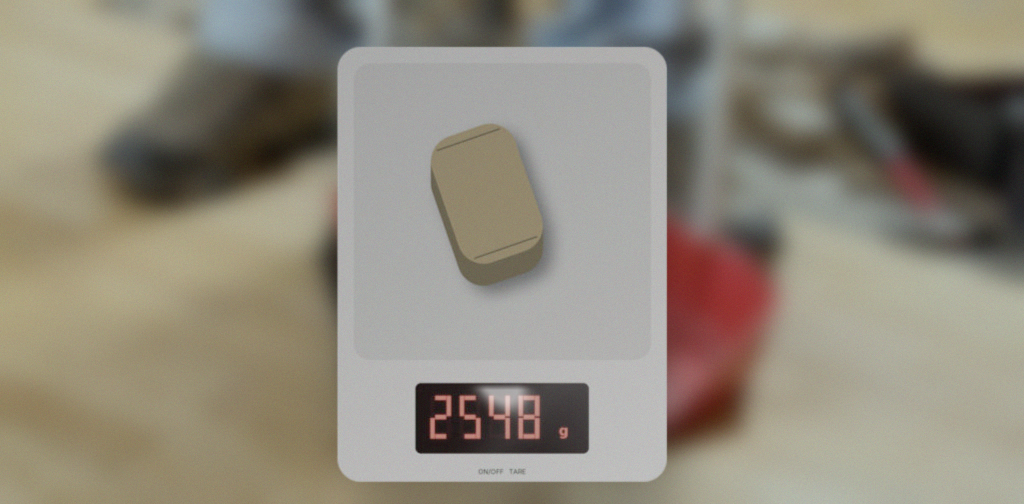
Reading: value=2548 unit=g
